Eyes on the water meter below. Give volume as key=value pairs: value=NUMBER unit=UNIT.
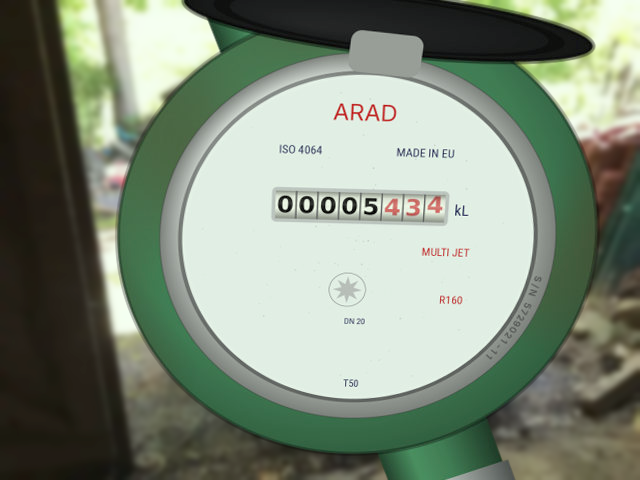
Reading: value=5.434 unit=kL
